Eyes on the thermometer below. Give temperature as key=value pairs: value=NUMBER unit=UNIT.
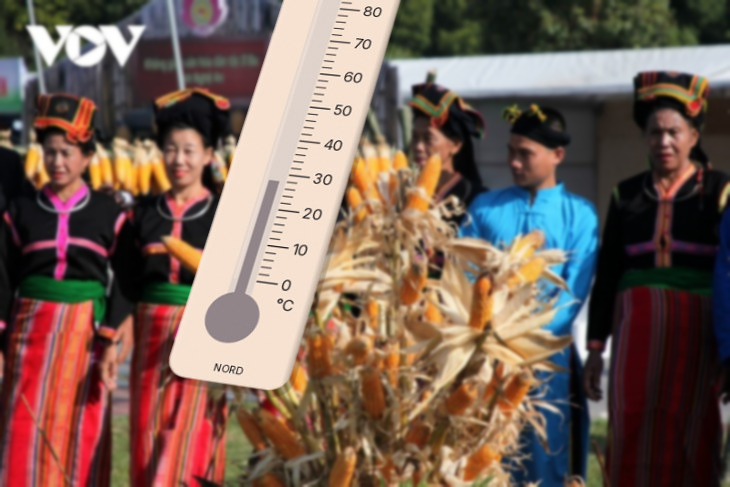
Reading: value=28 unit=°C
